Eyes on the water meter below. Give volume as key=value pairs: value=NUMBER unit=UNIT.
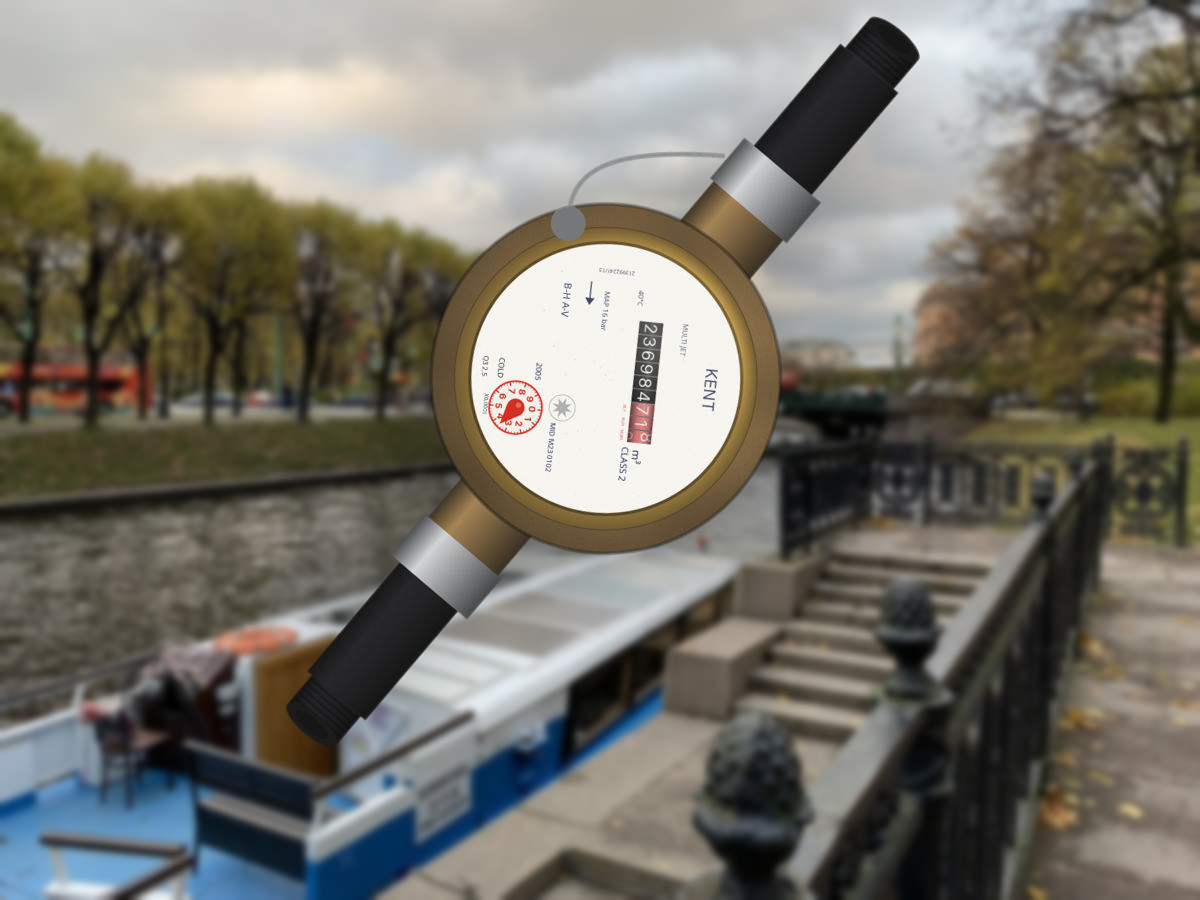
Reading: value=236984.7183 unit=m³
